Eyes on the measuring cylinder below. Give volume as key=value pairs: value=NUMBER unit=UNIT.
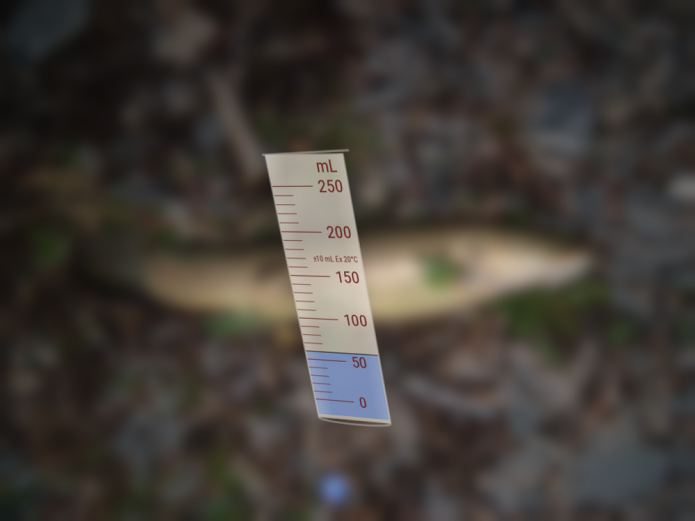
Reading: value=60 unit=mL
